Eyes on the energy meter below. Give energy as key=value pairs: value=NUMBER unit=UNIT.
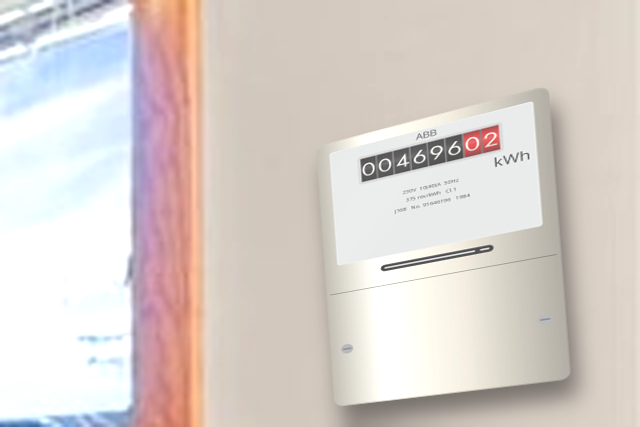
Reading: value=4696.02 unit=kWh
